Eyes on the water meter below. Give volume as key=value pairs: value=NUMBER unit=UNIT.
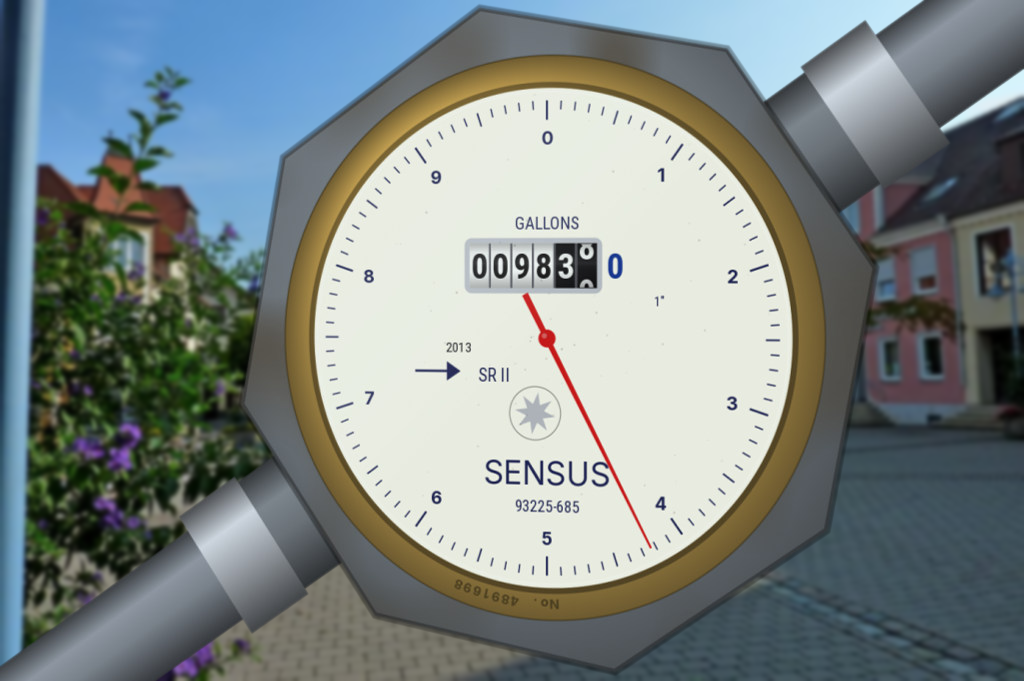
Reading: value=98384.2 unit=gal
